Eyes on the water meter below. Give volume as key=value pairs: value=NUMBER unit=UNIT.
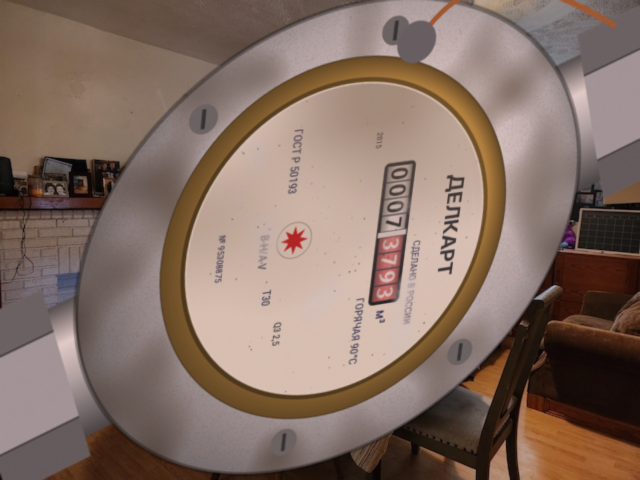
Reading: value=7.3793 unit=m³
